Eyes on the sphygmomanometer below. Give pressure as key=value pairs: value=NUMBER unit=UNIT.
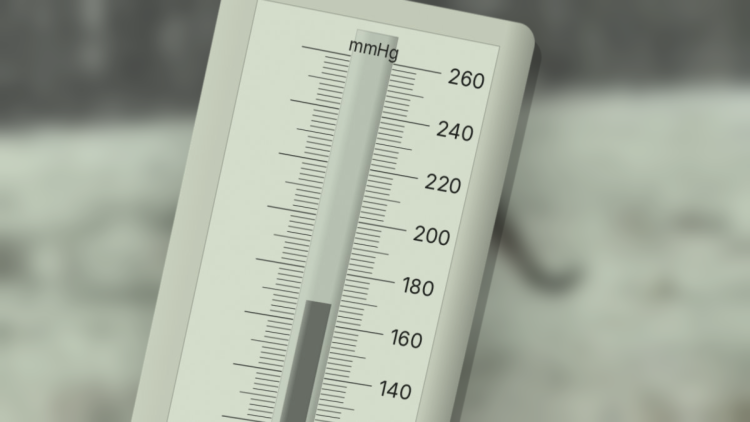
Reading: value=168 unit=mmHg
